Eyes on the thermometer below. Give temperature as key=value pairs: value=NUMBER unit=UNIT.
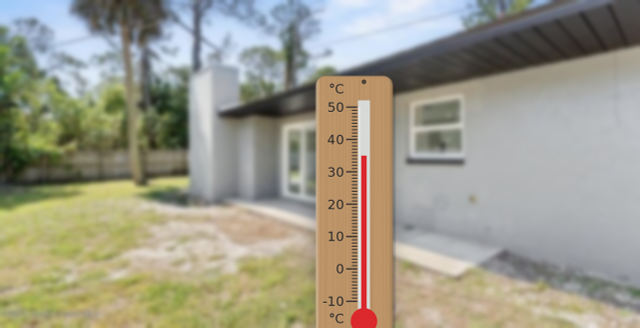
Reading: value=35 unit=°C
